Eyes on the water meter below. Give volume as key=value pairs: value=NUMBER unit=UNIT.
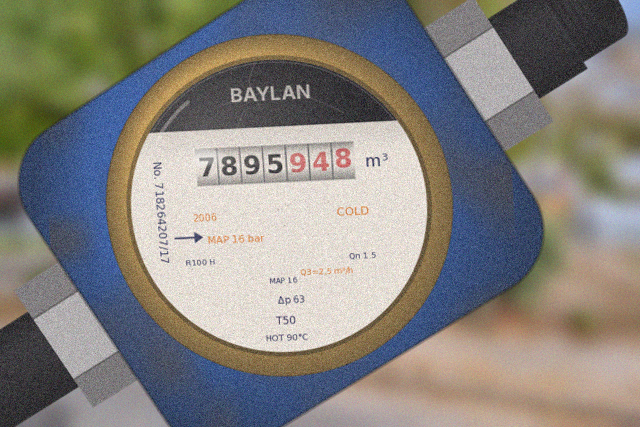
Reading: value=7895.948 unit=m³
